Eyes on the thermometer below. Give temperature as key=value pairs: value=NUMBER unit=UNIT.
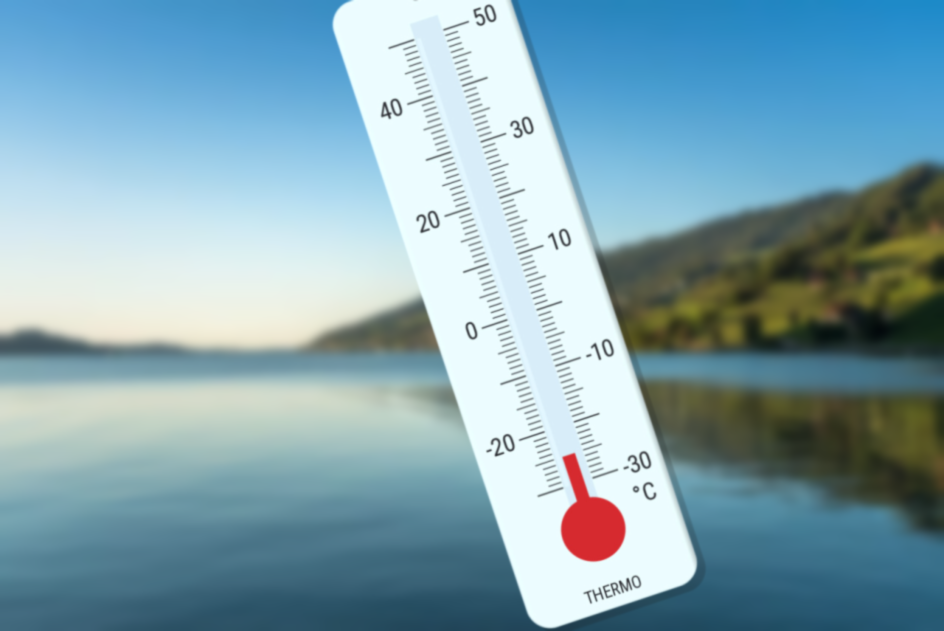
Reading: value=-25 unit=°C
